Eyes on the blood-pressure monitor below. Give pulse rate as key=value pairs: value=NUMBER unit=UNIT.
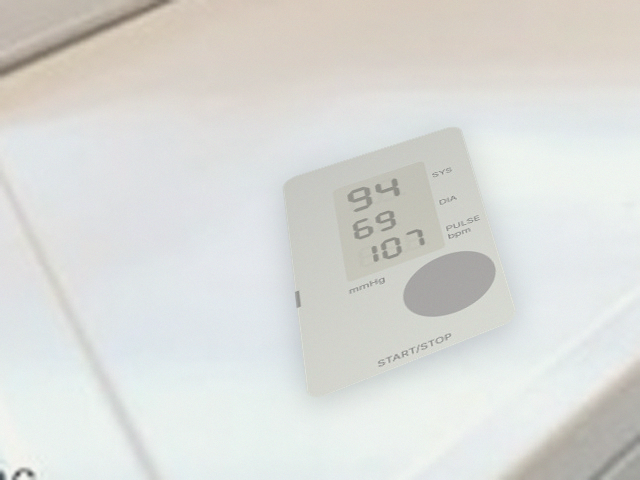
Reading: value=107 unit=bpm
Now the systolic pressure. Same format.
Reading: value=94 unit=mmHg
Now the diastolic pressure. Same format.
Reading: value=69 unit=mmHg
